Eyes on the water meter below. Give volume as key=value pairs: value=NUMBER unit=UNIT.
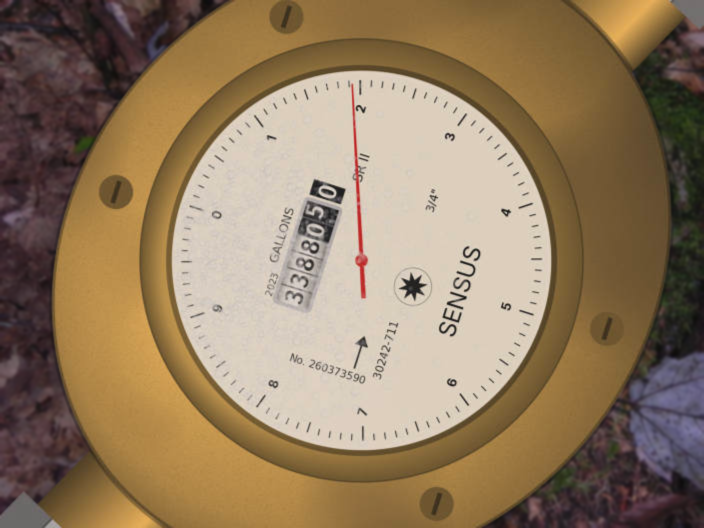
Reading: value=3388051.9 unit=gal
